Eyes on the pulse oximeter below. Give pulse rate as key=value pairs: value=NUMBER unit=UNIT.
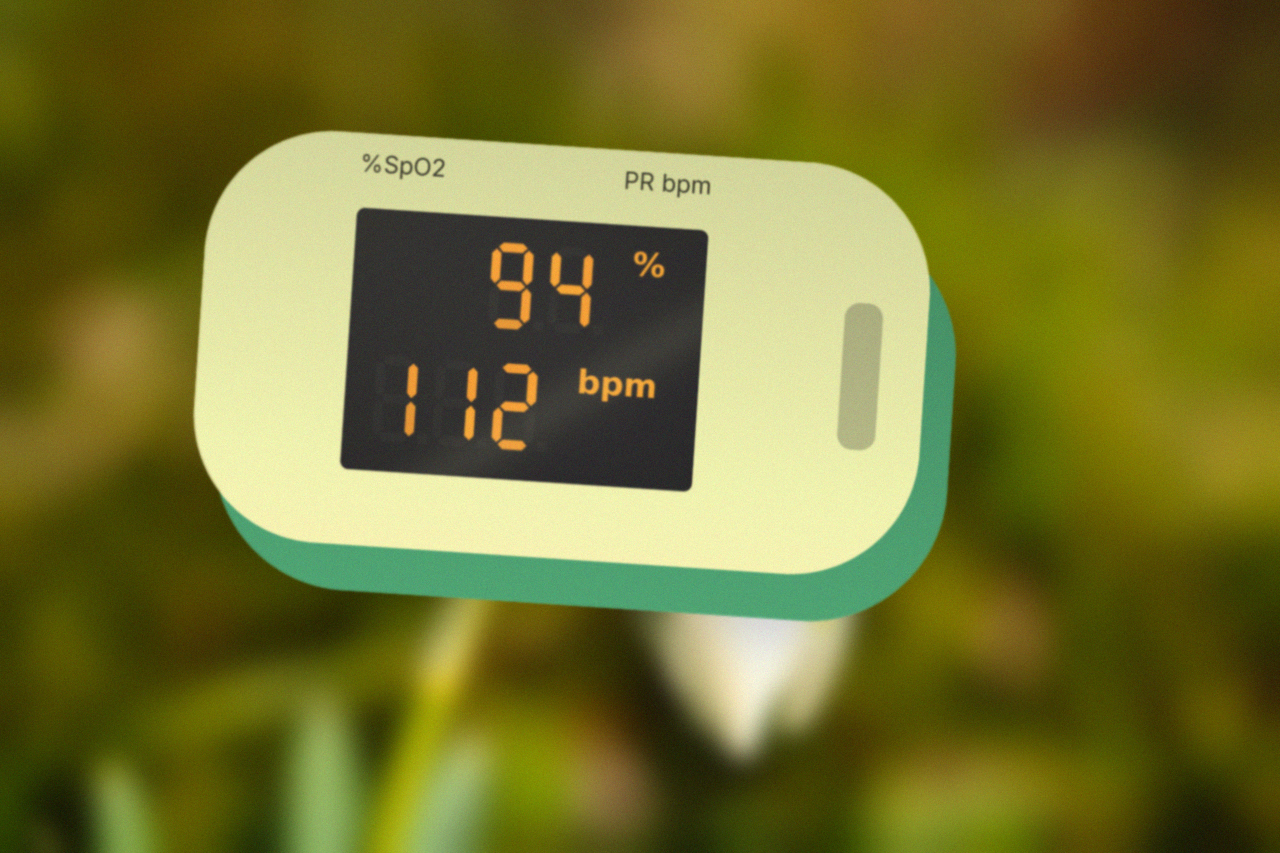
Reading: value=112 unit=bpm
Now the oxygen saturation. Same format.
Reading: value=94 unit=%
